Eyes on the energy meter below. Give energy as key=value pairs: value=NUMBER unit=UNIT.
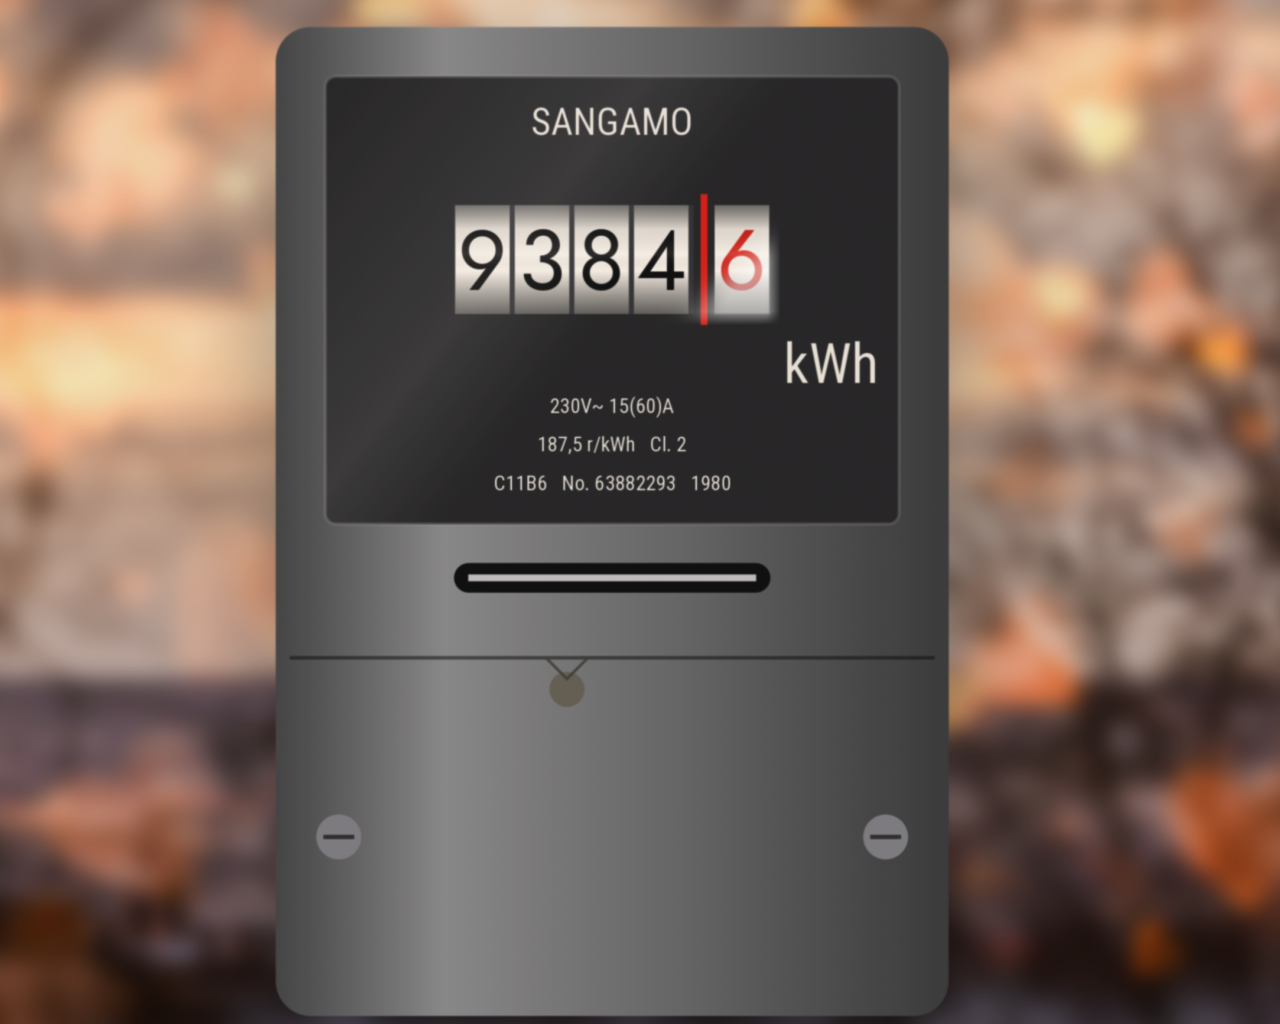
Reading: value=9384.6 unit=kWh
